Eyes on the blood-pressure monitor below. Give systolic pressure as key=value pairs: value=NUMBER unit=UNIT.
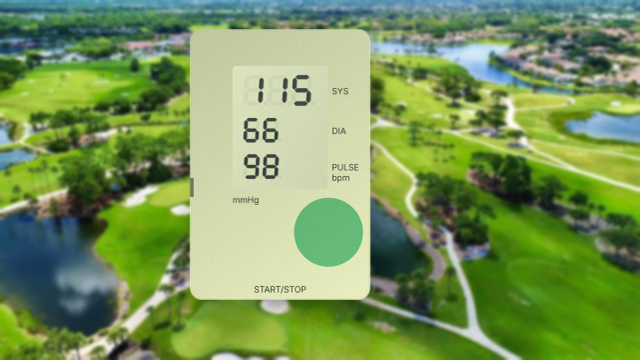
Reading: value=115 unit=mmHg
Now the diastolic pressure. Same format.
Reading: value=66 unit=mmHg
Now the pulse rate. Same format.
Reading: value=98 unit=bpm
